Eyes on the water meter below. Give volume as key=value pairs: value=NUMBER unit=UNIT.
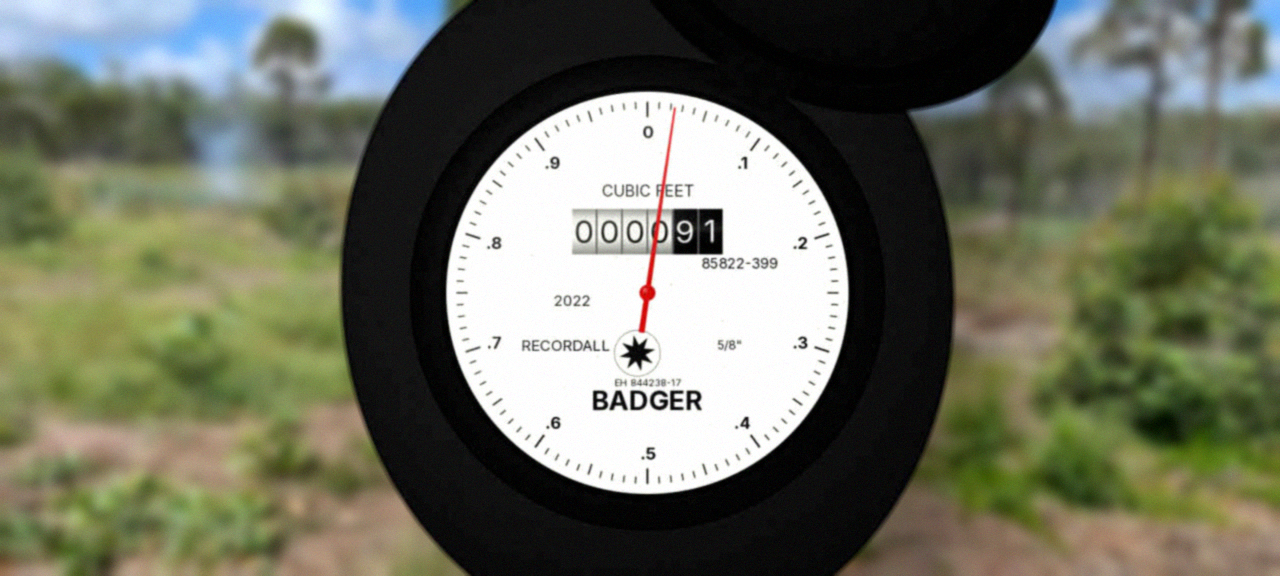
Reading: value=91.02 unit=ft³
